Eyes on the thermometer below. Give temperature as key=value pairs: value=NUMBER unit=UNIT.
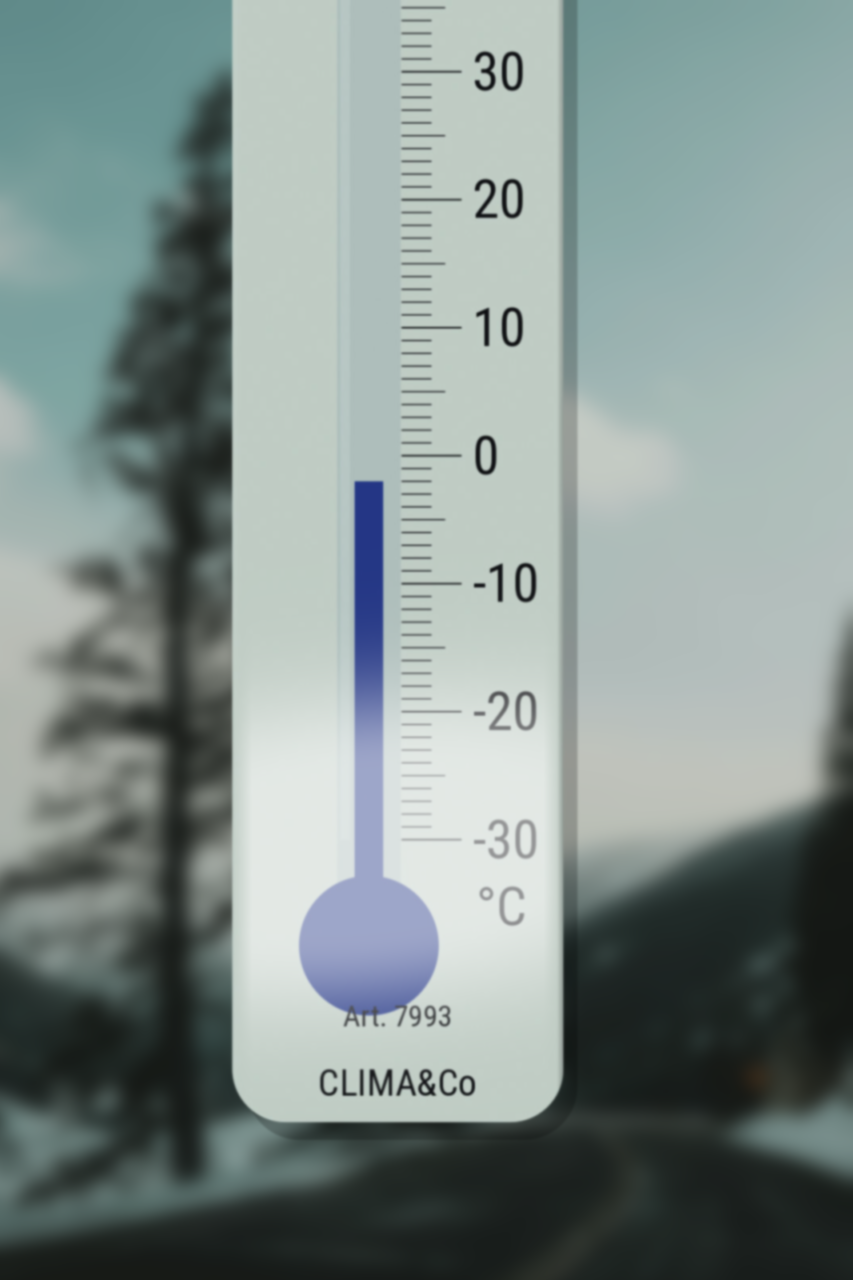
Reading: value=-2 unit=°C
